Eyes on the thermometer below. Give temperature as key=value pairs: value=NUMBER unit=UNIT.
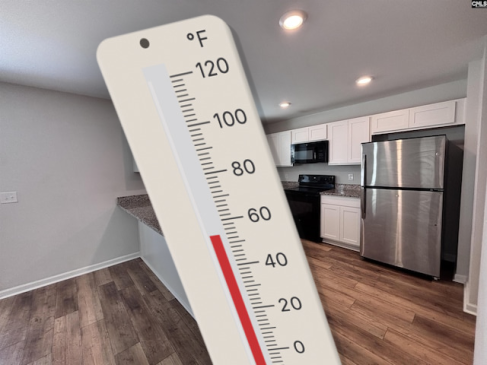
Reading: value=54 unit=°F
